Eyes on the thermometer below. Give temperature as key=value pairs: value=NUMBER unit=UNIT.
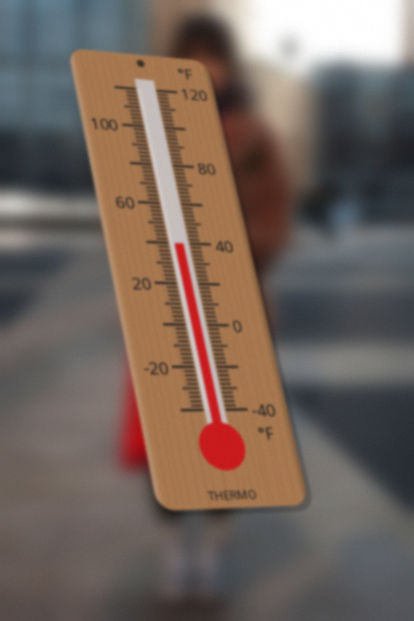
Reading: value=40 unit=°F
